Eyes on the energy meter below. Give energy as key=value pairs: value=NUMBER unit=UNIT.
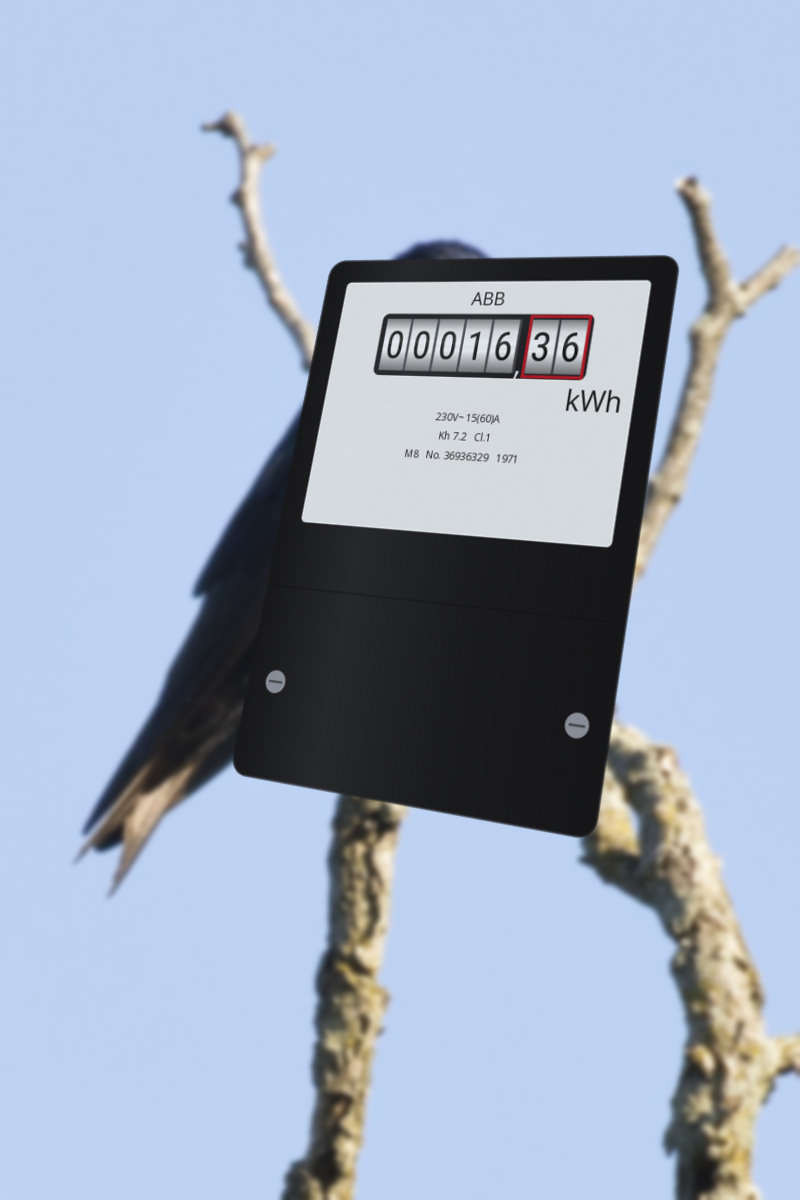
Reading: value=16.36 unit=kWh
